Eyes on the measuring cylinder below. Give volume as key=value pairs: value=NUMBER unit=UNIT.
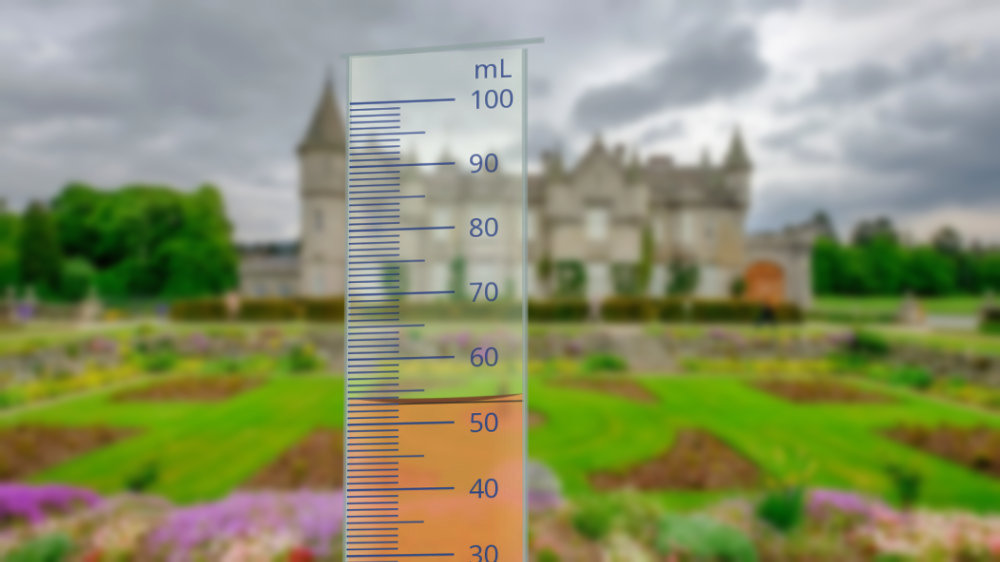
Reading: value=53 unit=mL
